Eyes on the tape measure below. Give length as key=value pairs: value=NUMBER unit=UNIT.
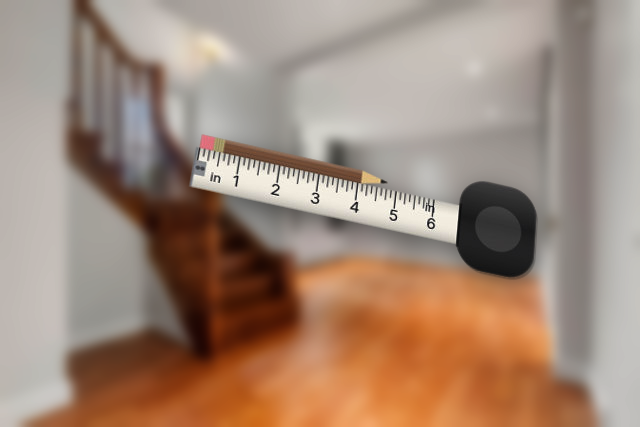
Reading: value=4.75 unit=in
